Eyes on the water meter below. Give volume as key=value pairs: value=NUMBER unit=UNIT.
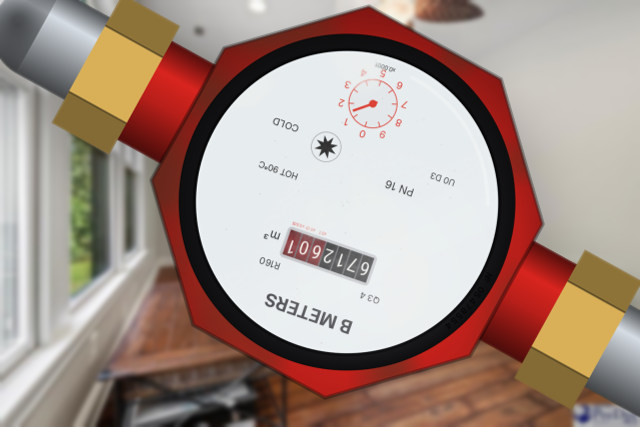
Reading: value=6712.6011 unit=m³
